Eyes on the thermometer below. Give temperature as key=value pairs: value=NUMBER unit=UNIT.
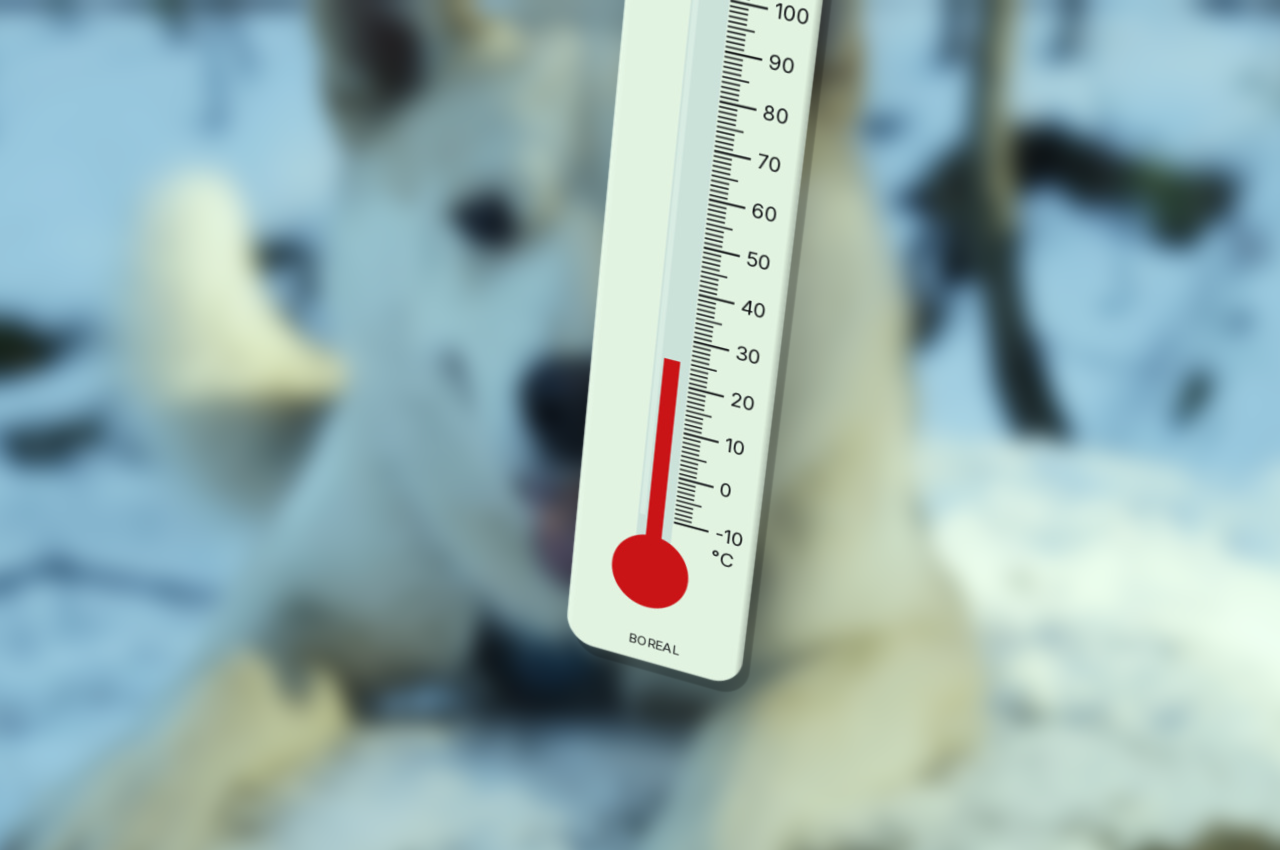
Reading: value=25 unit=°C
